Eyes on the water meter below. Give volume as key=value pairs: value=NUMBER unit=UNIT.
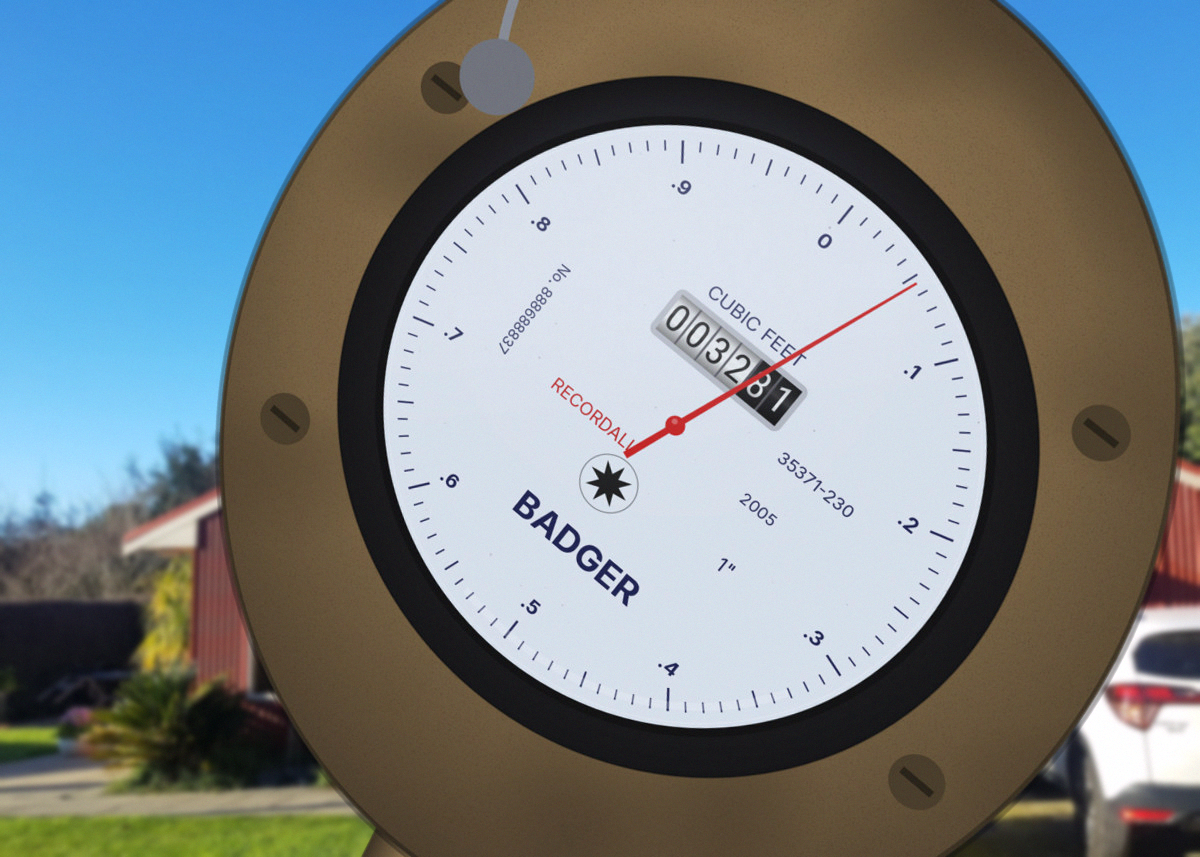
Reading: value=3281.05 unit=ft³
